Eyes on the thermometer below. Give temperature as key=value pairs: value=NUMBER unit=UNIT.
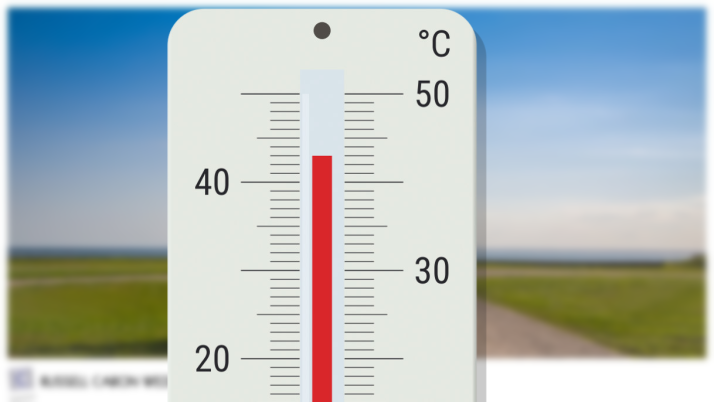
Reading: value=43 unit=°C
